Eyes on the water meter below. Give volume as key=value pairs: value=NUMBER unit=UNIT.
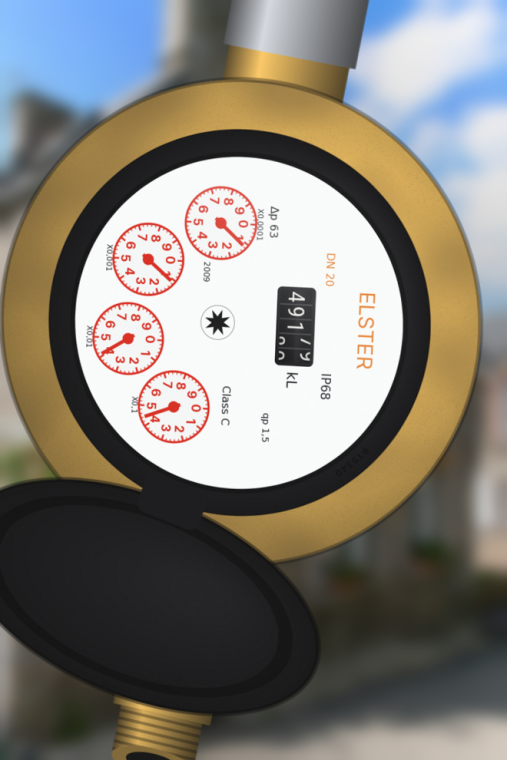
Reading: value=49179.4411 unit=kL
